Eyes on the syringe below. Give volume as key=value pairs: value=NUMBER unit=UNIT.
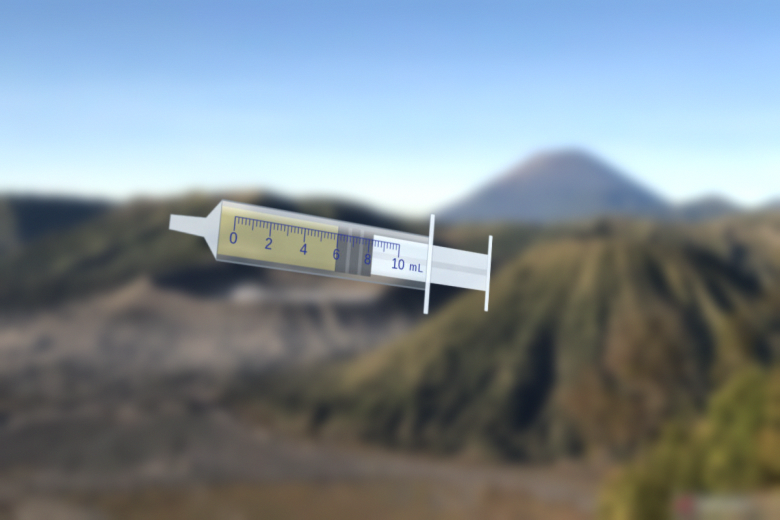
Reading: value=6 unit=mL
